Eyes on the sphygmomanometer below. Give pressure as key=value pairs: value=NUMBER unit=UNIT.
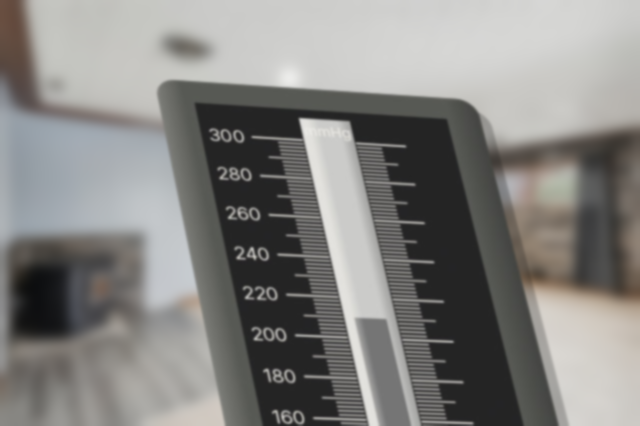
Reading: value=210 unit=mmHg
